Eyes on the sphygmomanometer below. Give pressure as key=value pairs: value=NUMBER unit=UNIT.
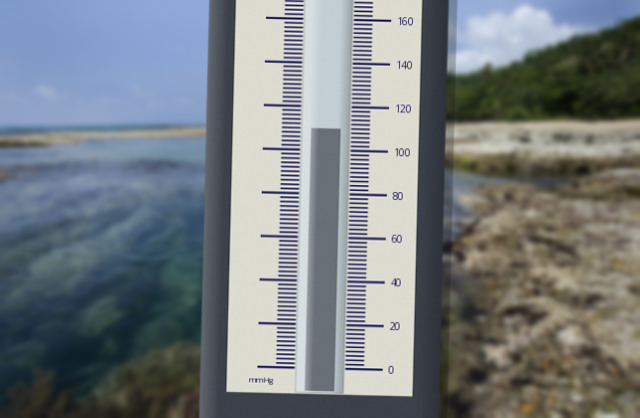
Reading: value=110 unit=mmHg
